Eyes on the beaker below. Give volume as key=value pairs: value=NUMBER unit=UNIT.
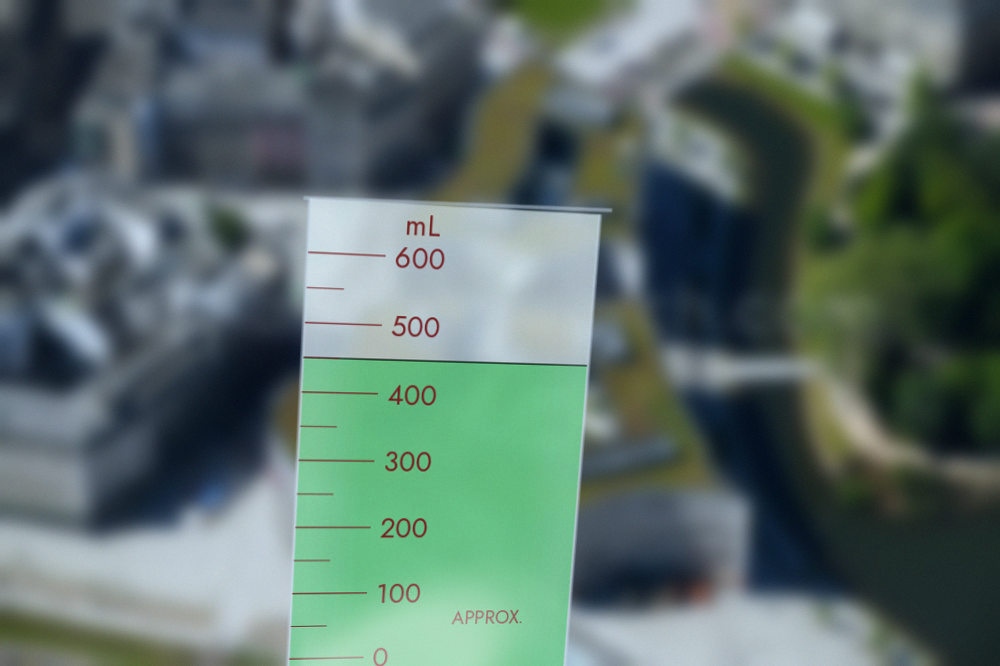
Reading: value=450 unit=mL
